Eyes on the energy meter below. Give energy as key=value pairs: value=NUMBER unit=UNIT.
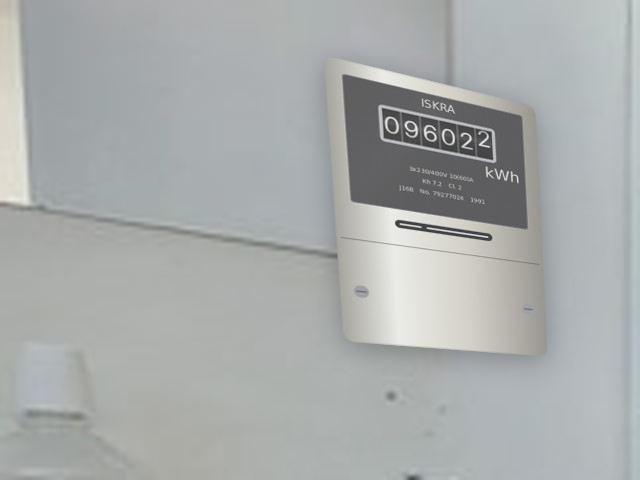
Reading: value=96022 unit=kWh
